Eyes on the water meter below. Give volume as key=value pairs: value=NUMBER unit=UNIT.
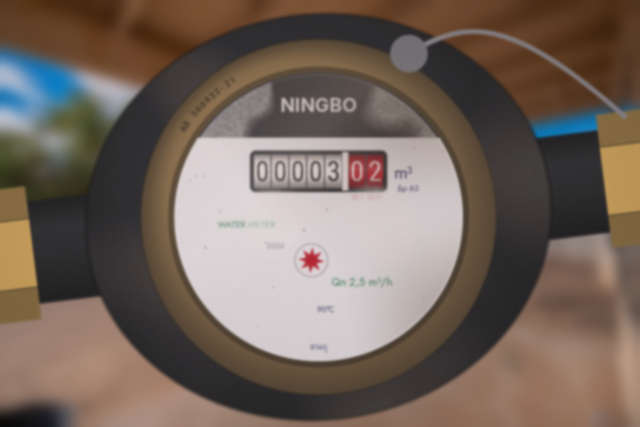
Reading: value=3.02 unit=m³
